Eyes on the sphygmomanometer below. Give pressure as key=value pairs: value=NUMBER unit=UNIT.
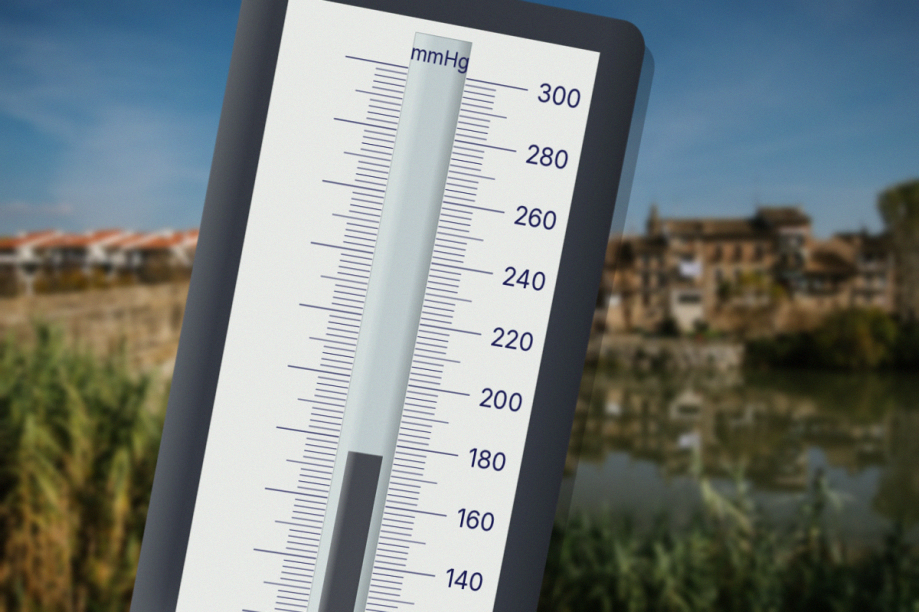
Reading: value=176 unit=mmHg
